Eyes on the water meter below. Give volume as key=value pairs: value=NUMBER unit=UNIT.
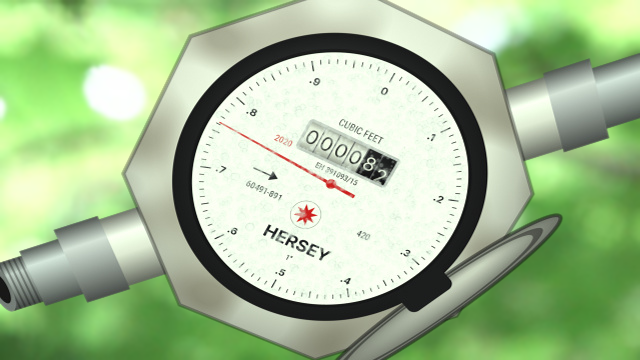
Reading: value=81.76 unit=ft³
